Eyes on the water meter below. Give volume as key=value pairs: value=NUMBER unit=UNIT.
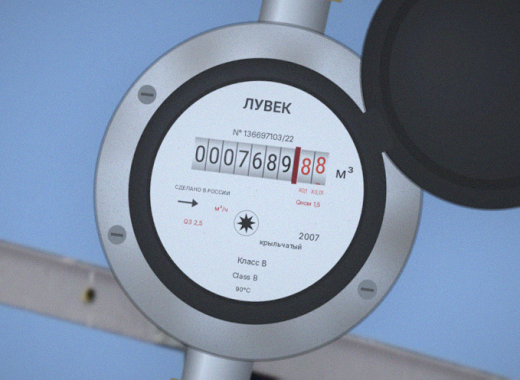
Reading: value=7689.88 unit=m³
